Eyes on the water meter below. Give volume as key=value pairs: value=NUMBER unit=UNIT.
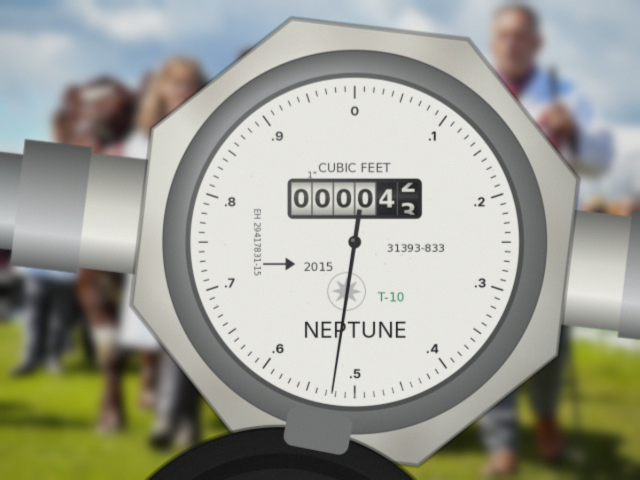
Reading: value=42.52 unit=ft³
